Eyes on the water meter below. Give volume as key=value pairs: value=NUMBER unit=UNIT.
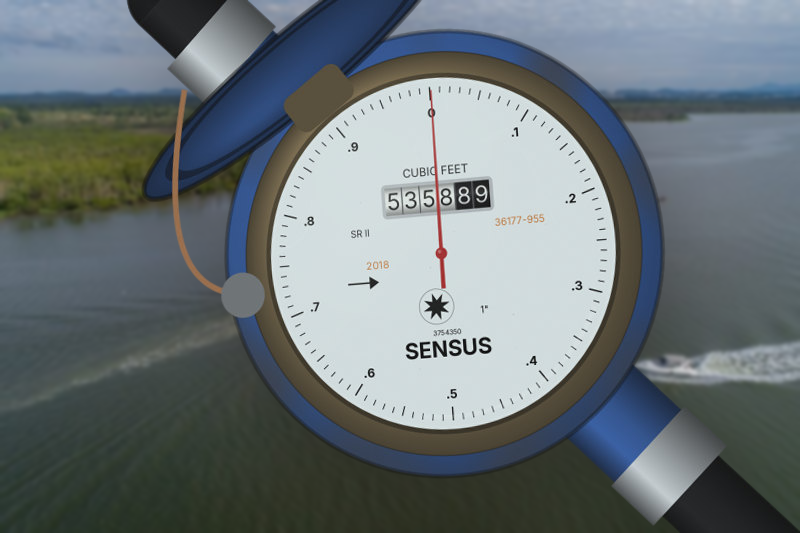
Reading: value=535889.00 unit=ft³
